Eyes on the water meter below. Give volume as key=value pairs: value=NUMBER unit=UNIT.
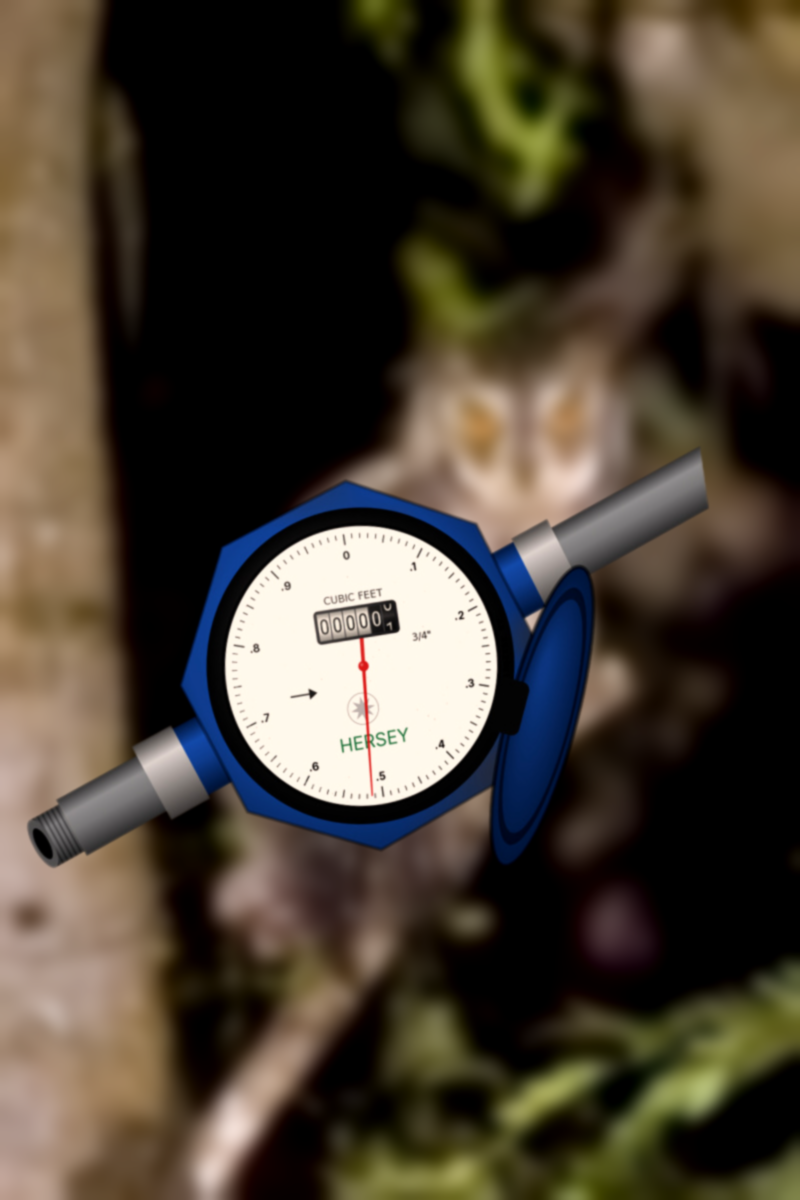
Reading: value=0.51 unit=ft³
